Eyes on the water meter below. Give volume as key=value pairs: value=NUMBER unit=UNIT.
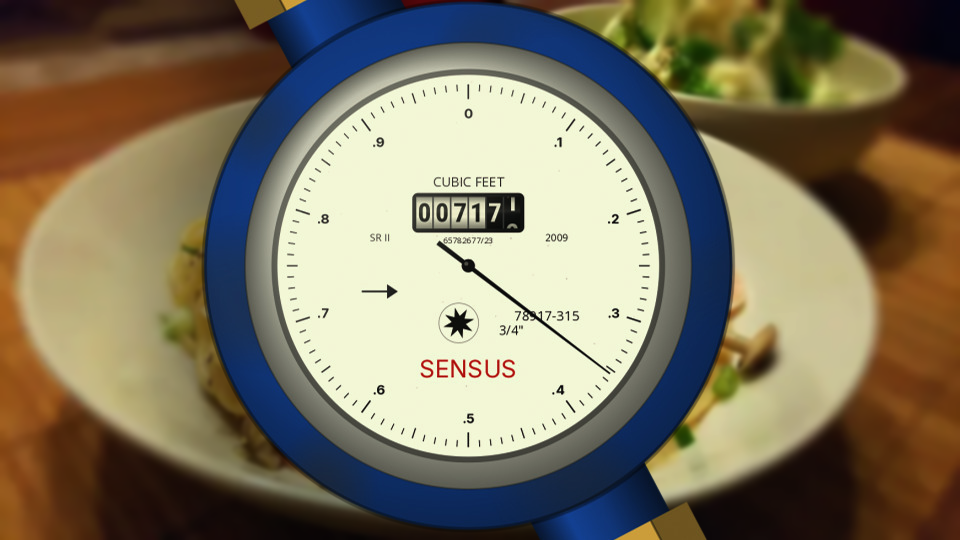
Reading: value=7171.35 unit=ft³
